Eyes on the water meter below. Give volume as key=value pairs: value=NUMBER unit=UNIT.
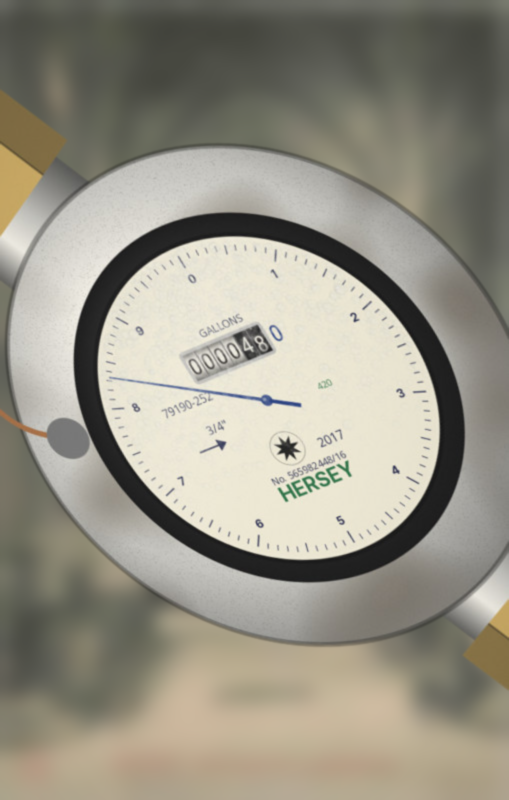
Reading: value=478.3 unit=gal
